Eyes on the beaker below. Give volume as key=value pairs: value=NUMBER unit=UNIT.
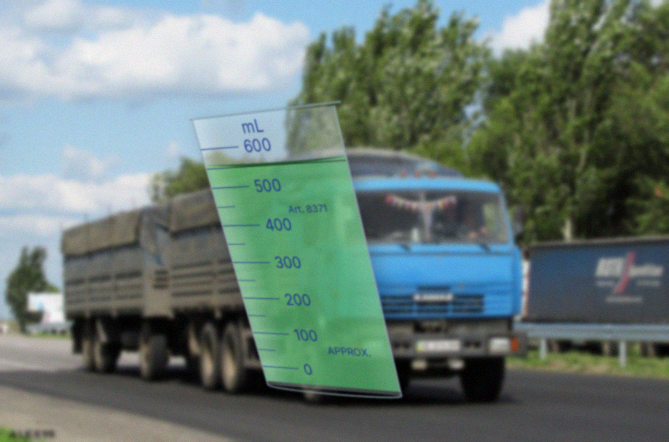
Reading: value=550 unit=mL
